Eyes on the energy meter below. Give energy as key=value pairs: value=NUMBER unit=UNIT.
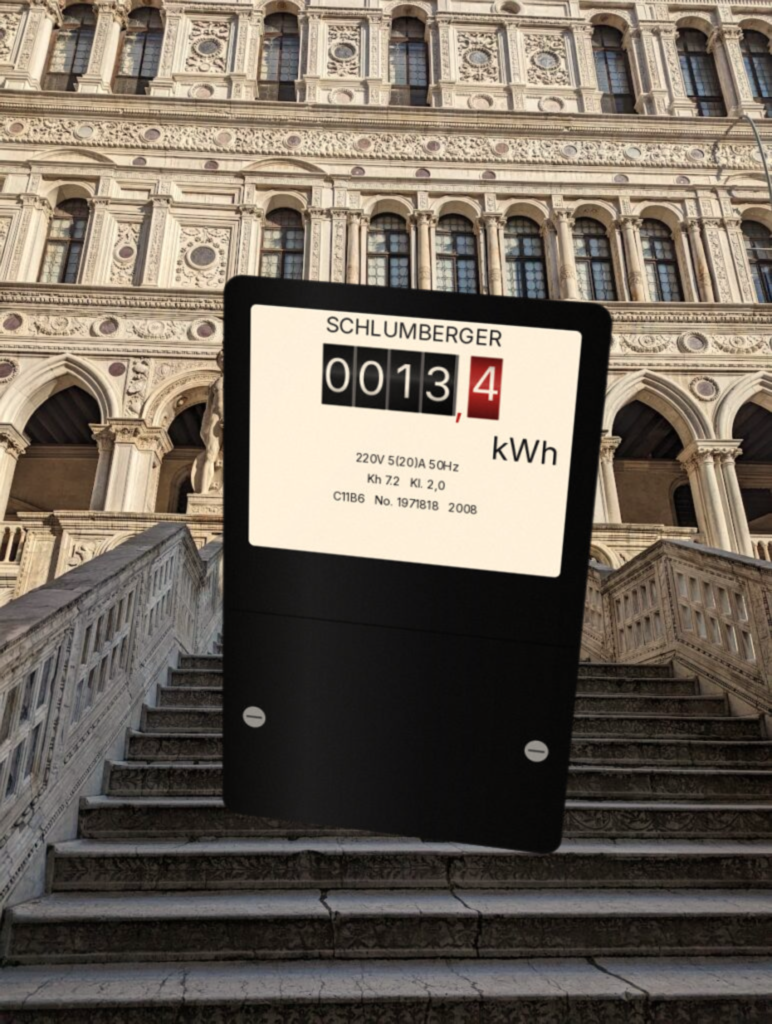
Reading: value=13.4 unit=kWh
